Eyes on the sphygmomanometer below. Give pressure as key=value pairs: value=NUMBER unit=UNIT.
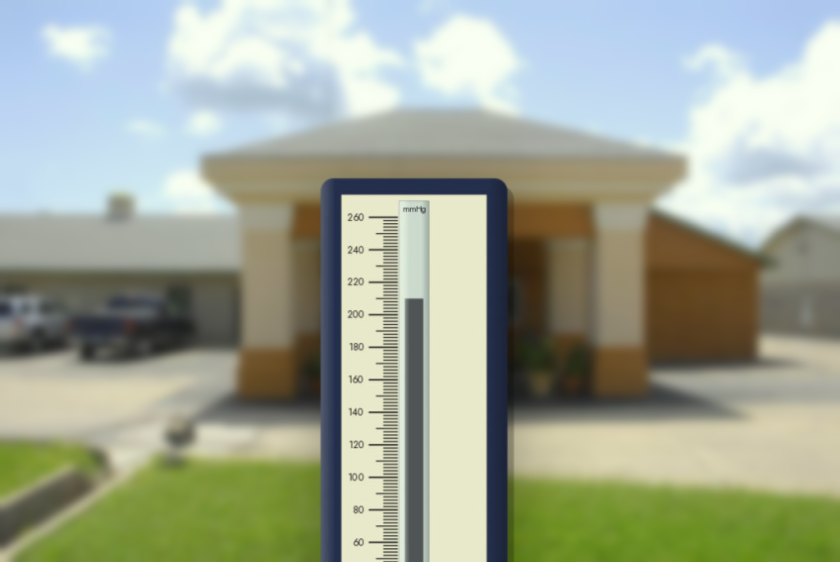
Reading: value=210 unit=mmHg
